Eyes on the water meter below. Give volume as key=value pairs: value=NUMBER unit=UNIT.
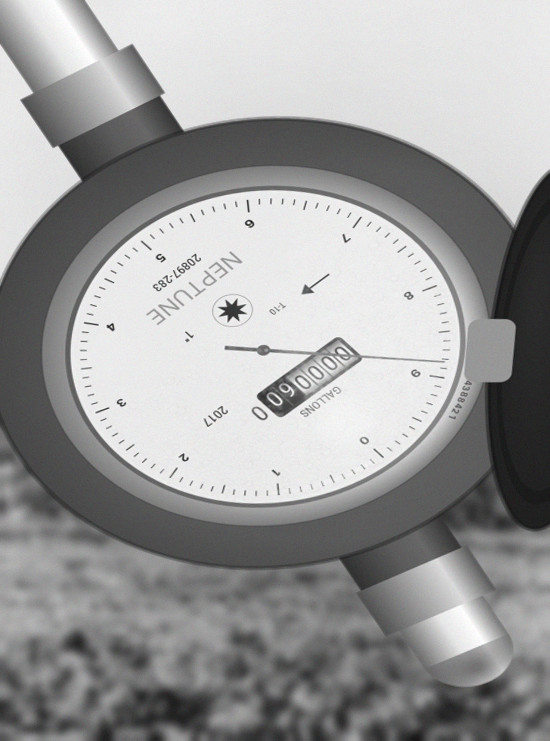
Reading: value=598.8 unit=gal
